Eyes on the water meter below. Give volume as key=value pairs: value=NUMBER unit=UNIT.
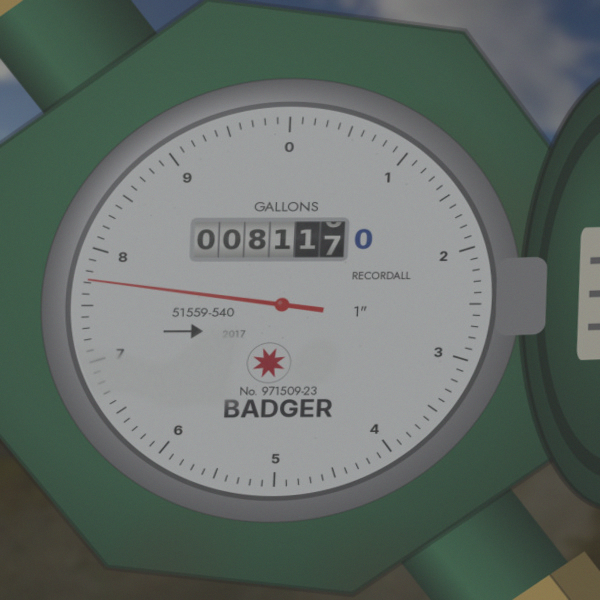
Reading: value=81167.7 unit=gal
